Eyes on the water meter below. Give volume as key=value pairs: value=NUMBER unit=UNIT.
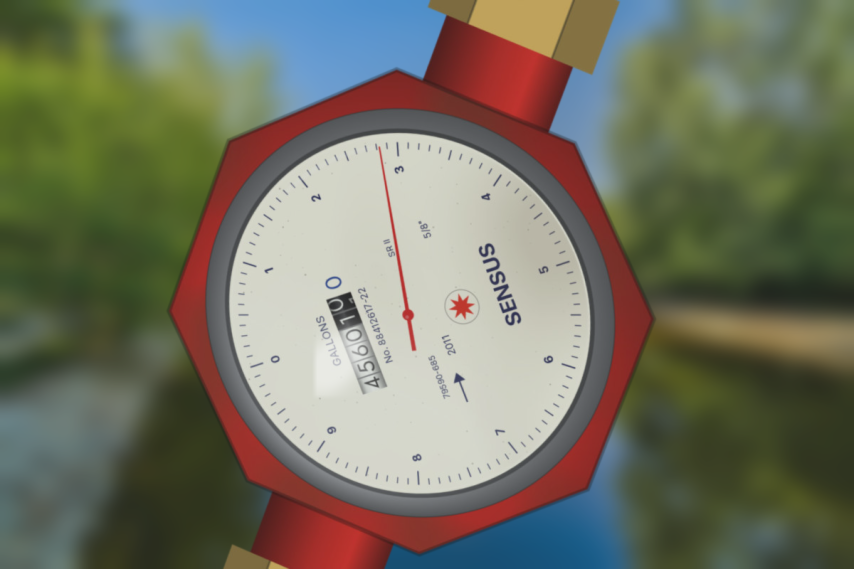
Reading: value=4560102.8 unit=gal
